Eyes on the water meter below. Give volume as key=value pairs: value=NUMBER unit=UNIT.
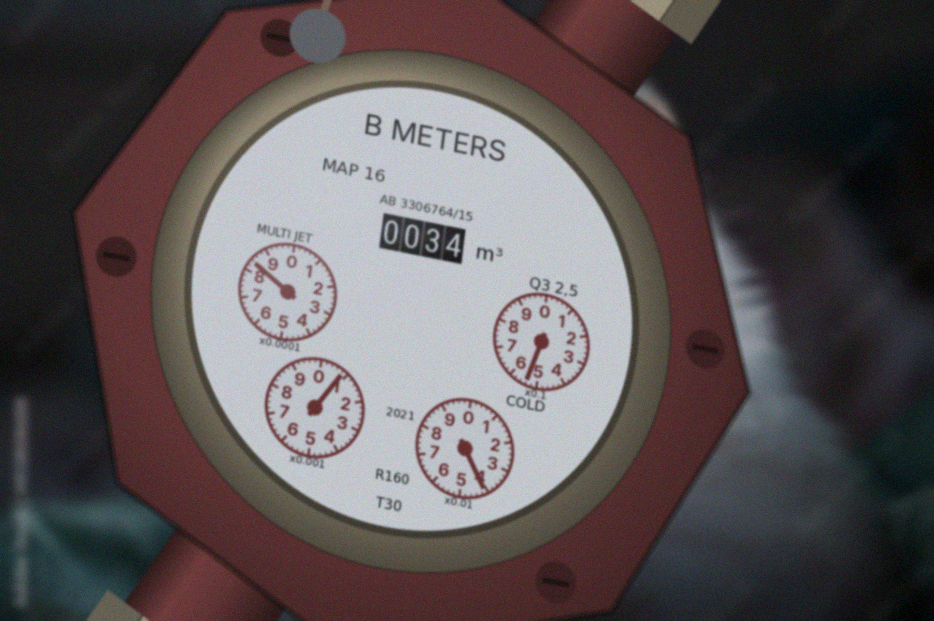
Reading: value=34.5408 unit=m³
